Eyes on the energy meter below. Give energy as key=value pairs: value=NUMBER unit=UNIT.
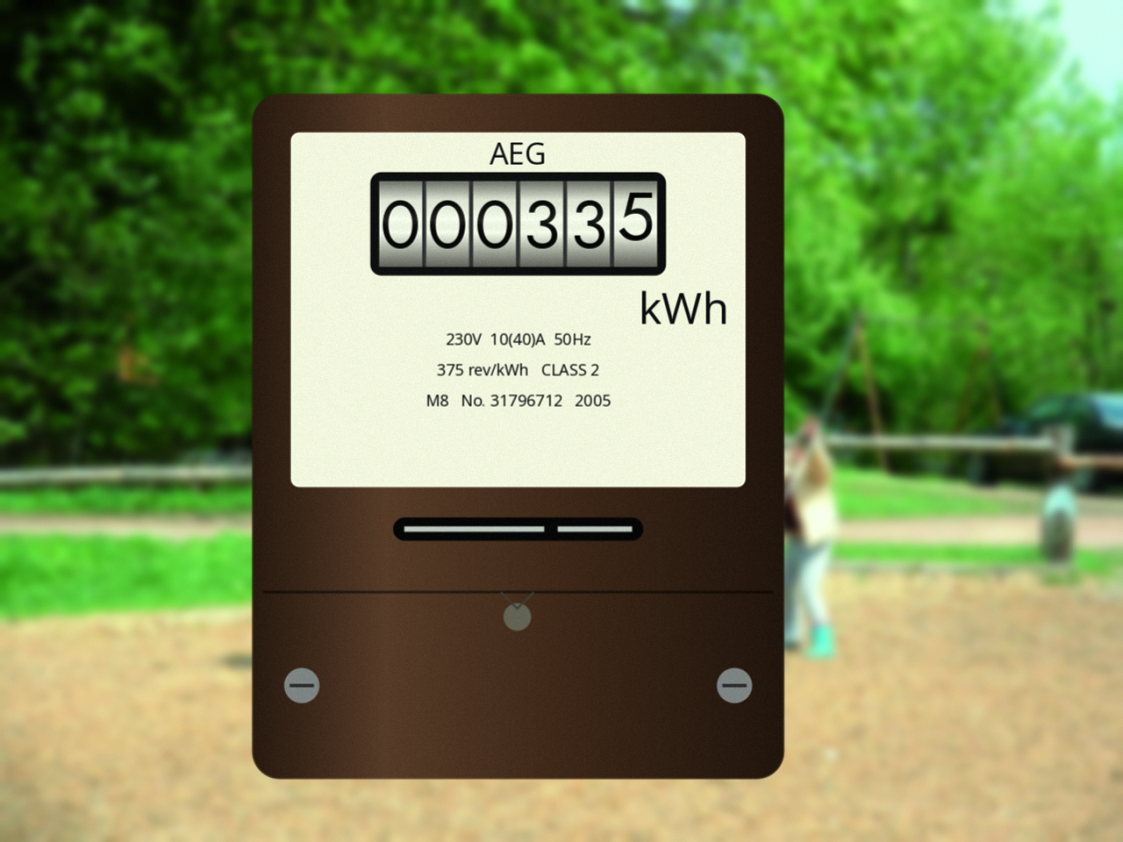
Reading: value=335 unit=kWh
